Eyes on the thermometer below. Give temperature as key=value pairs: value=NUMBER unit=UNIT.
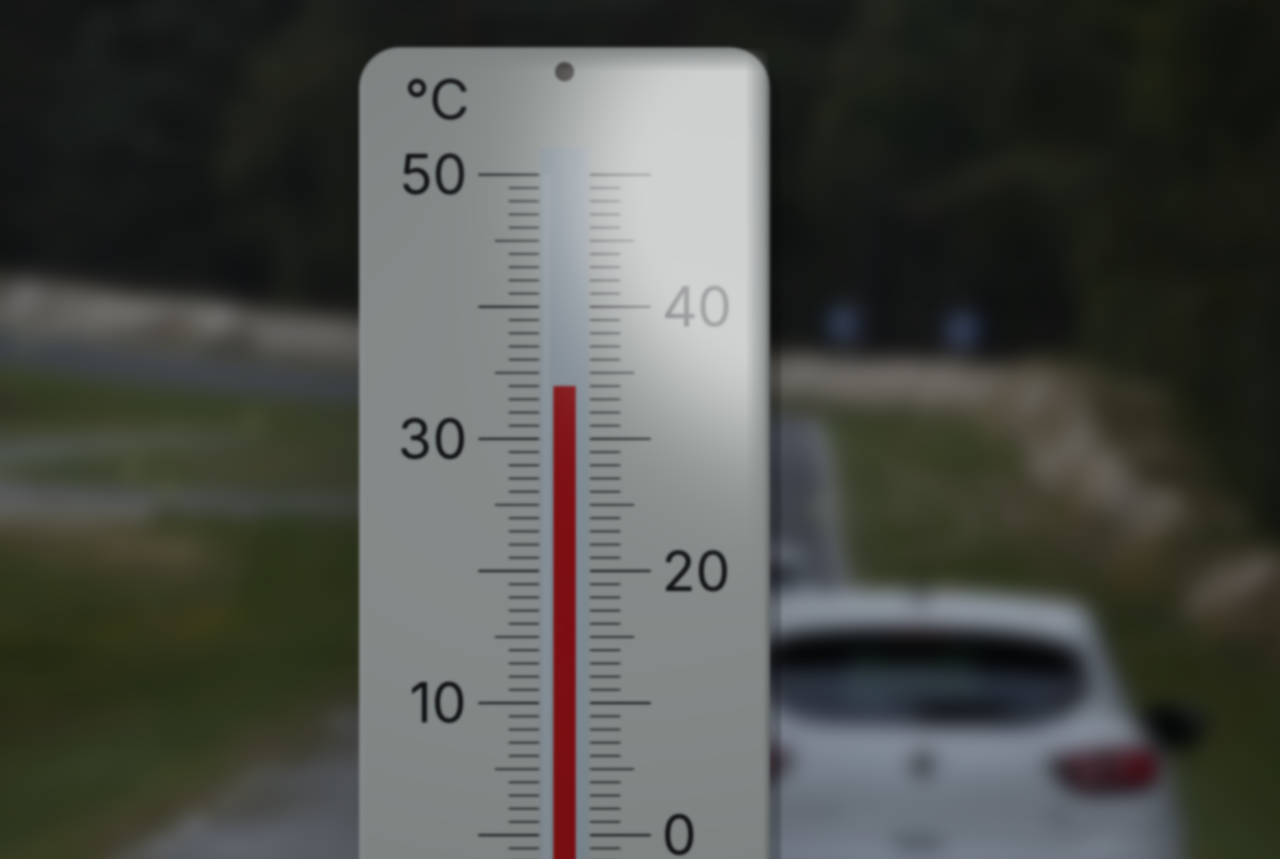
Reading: value=34 unit=°C
